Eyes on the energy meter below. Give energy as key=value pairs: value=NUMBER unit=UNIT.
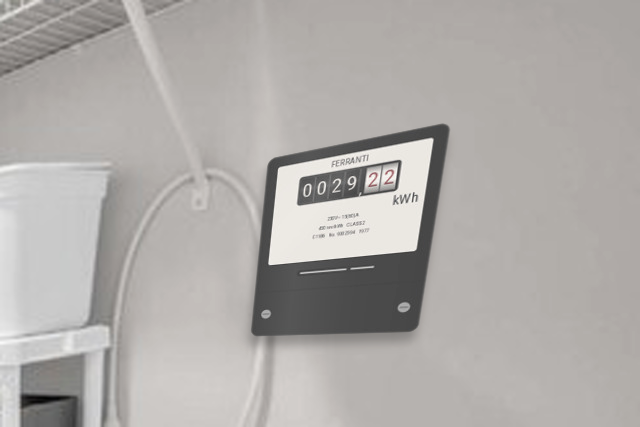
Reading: value=29.22 unit=kWh
